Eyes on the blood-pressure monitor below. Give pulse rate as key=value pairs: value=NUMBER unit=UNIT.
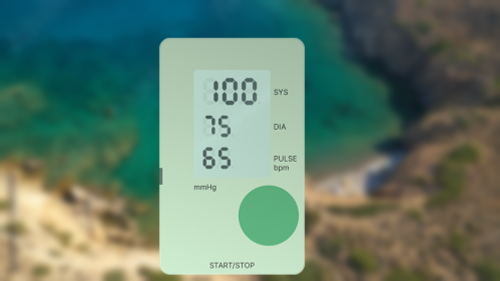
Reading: value=65 unit=bpm
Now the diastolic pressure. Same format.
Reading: value=75 unit=mmHg
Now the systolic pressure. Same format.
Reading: value=100 unit=mmHg
